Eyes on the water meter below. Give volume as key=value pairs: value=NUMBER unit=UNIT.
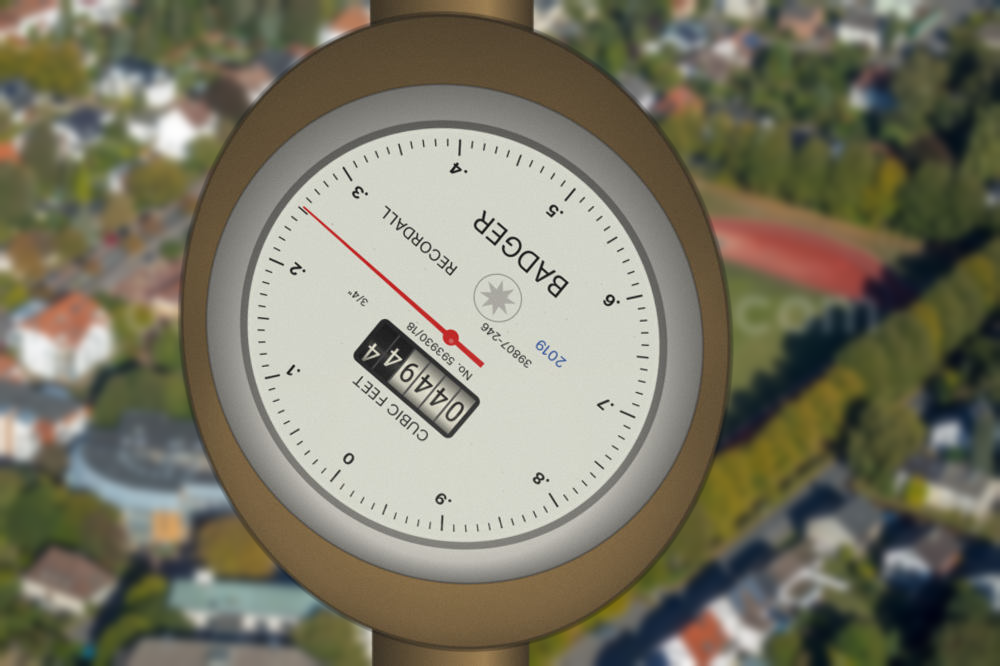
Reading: value=44944.25 unit=ft³
